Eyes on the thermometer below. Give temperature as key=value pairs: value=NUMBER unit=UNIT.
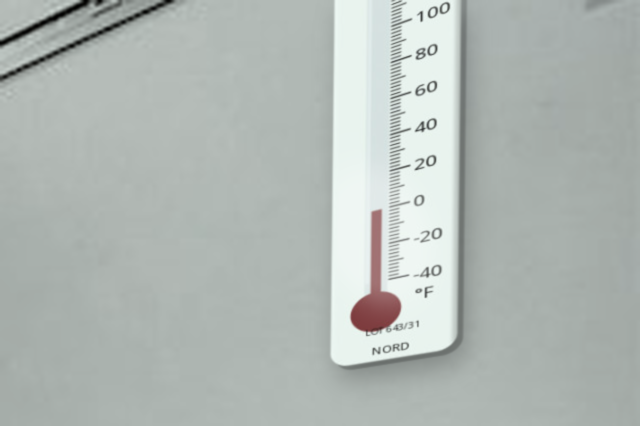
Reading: value=0 unit=°F
